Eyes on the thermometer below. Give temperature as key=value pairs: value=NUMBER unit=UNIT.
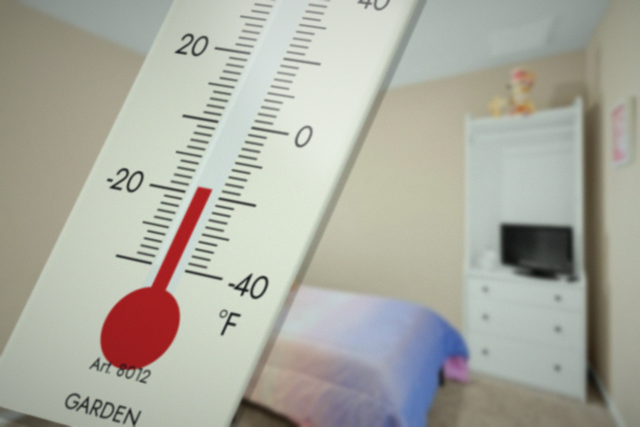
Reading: value=-18 unit=°F
